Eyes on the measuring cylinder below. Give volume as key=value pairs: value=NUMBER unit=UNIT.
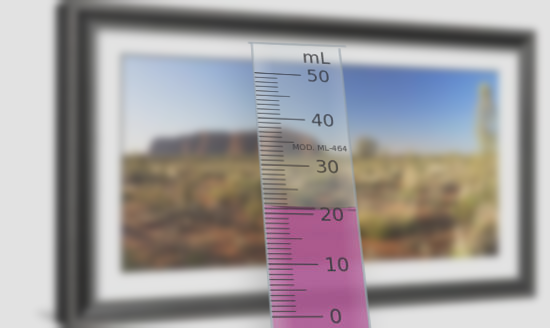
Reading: value=21 unit=mL
